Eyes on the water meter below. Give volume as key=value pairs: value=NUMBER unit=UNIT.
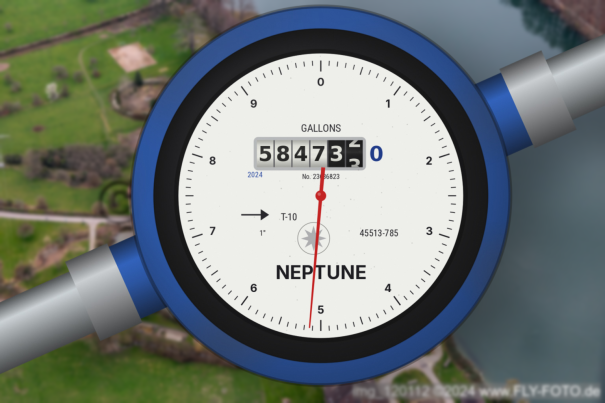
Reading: value=5847325.1 unit=gal
